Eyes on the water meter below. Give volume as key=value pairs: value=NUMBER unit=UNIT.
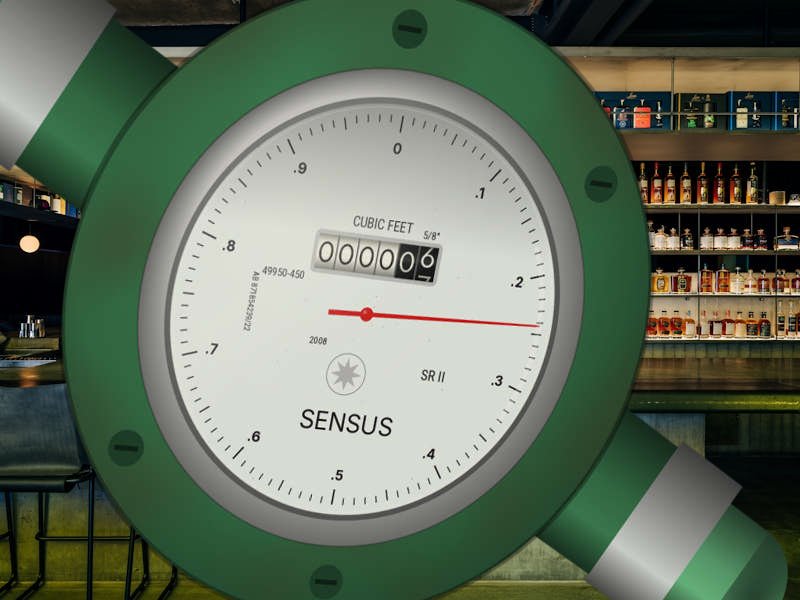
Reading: value=6.24 unit=ft³
